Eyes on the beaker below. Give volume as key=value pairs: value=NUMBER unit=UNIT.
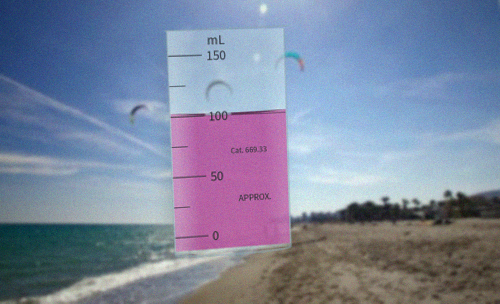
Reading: value=100 unit=mL
